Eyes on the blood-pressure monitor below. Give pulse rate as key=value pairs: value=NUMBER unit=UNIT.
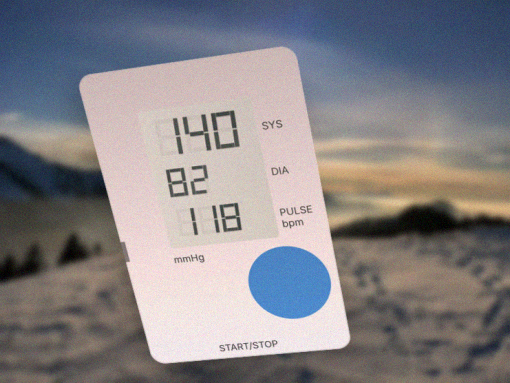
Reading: value=118 unit=bpm
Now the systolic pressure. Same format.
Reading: value=140 unit=mmHg
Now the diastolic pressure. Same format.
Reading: value=82 unit=mmHg
